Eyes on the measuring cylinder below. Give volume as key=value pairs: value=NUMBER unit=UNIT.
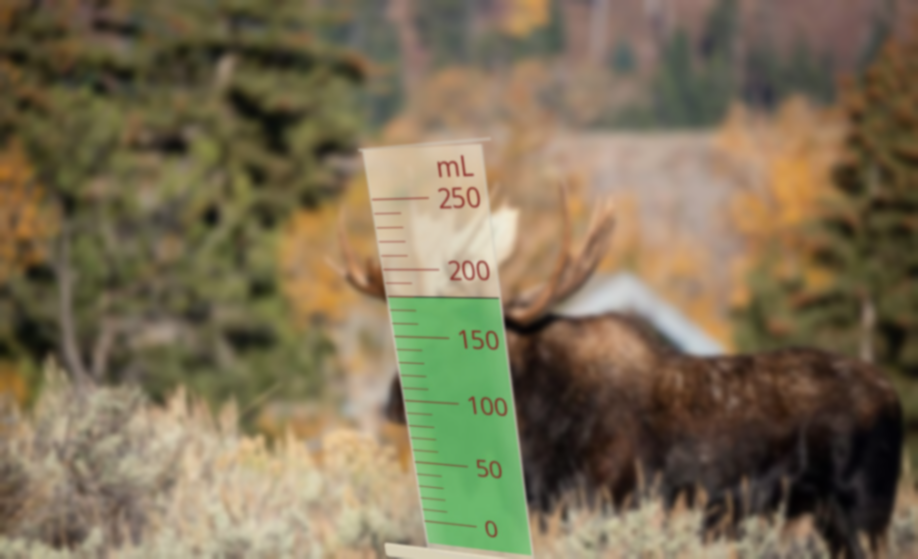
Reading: value=180 unit=mL
